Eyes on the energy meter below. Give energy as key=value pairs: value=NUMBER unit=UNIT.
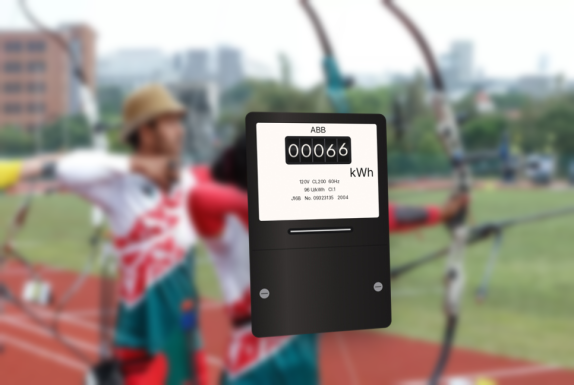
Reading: value=66 unit=kWh
